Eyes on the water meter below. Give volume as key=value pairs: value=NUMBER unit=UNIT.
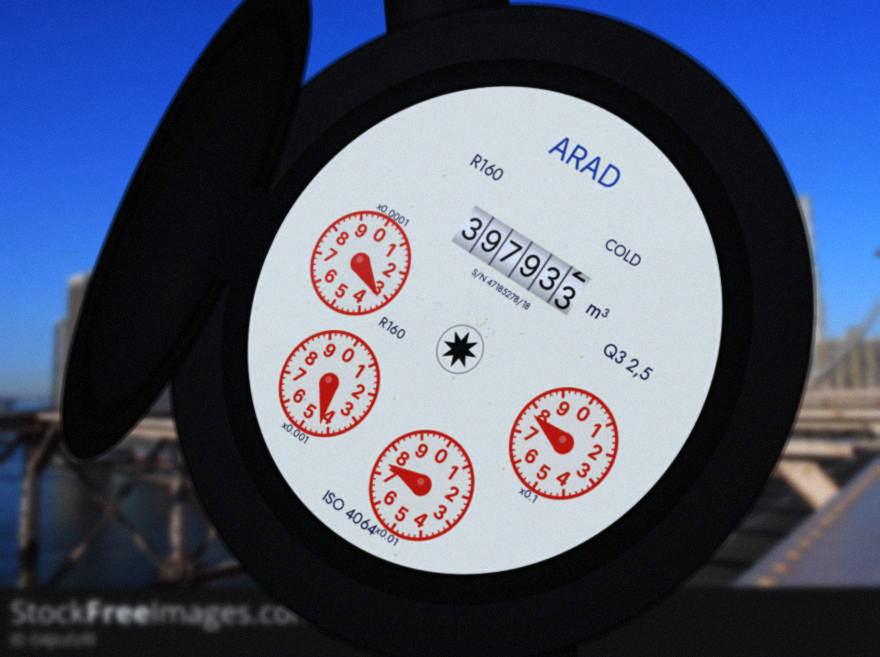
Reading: value=397932.7743 unit=m³
